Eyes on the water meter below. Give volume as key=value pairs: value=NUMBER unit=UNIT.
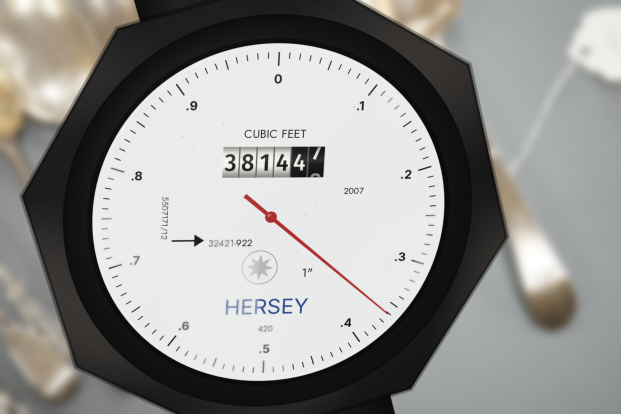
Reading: value=381447.36 unit=ft³
